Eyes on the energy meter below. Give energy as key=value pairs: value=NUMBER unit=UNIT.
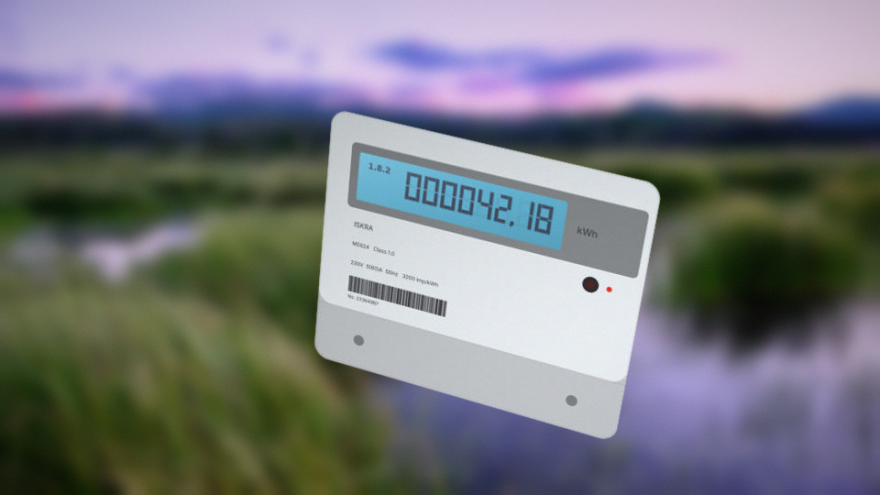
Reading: value=42.18 unit=kWh
